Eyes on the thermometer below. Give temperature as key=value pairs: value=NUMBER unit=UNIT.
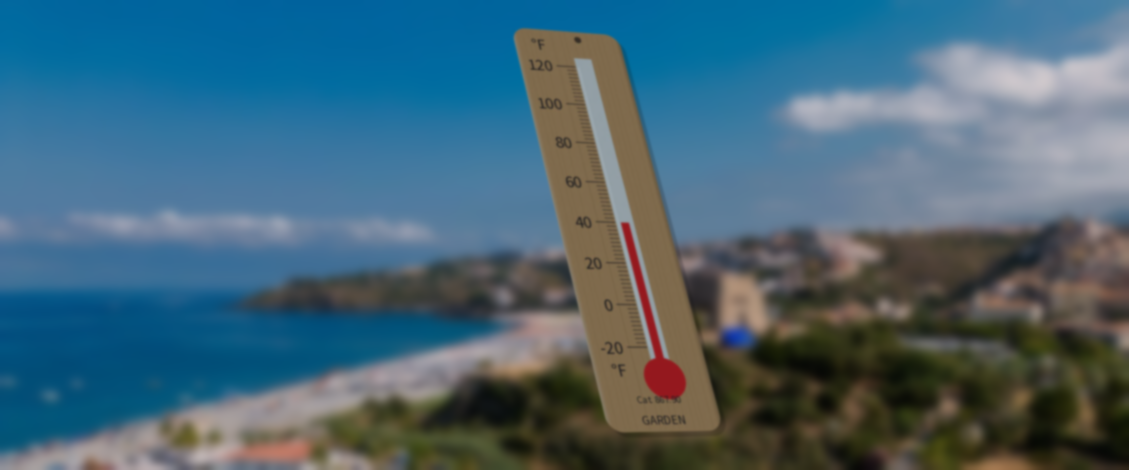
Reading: value=40 unit=°F
